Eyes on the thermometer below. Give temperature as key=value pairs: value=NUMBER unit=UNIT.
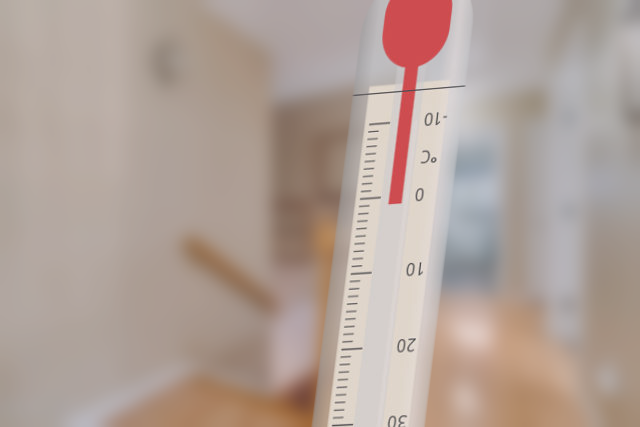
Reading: value=1 unit=°C
